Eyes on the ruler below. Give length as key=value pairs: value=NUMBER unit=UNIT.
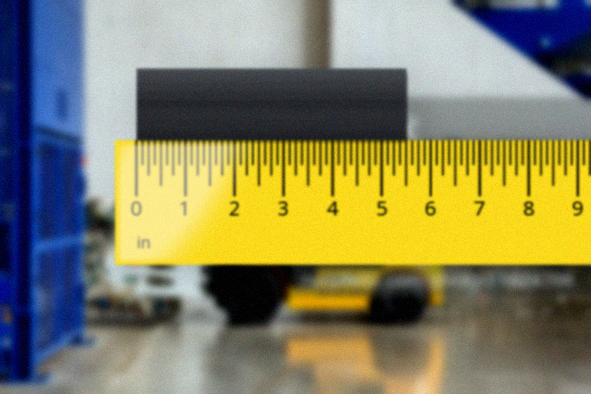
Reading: value=5.5 unit=in
